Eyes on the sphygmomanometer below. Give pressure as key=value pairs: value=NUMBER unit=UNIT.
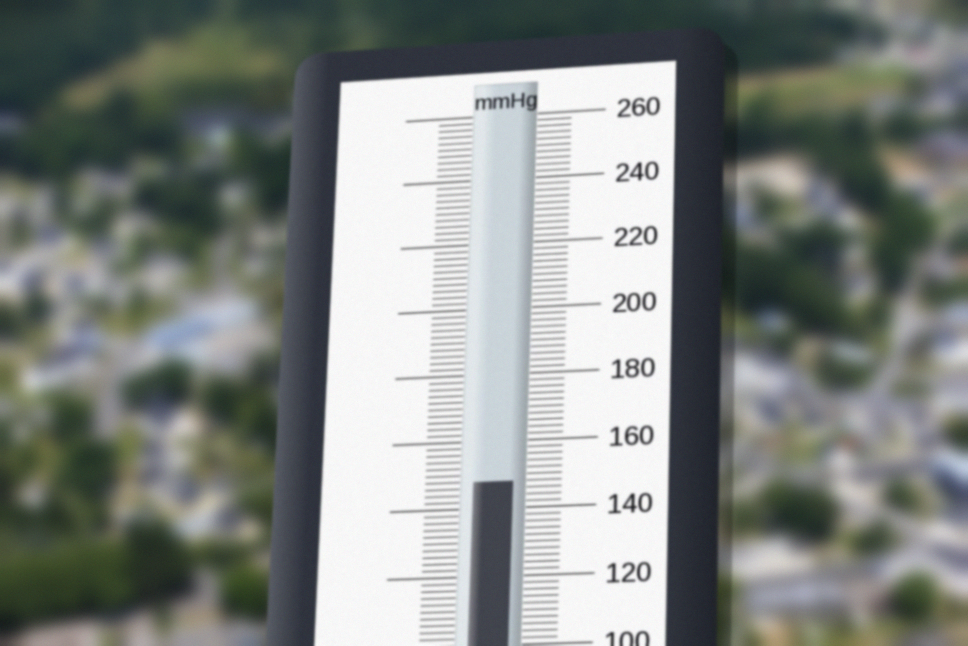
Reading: value=148 unit=mmHg
